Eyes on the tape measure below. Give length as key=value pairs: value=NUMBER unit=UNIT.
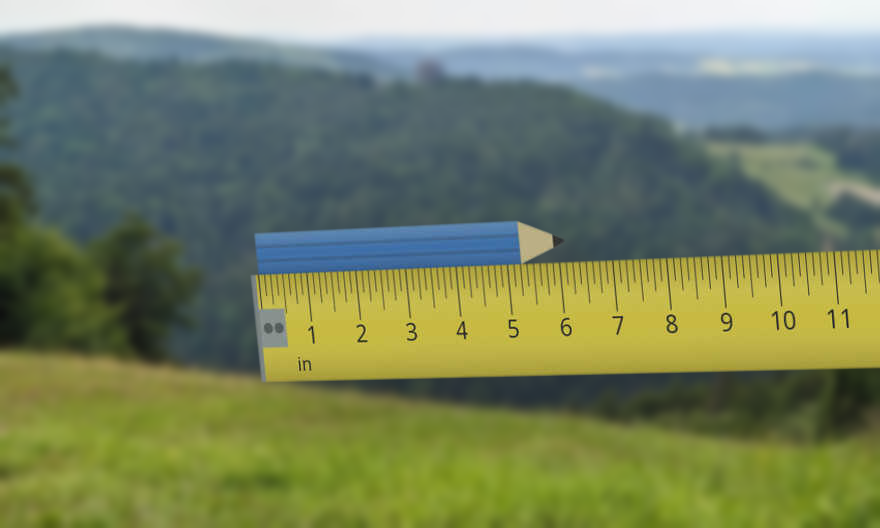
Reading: value=6.125 unit=in
